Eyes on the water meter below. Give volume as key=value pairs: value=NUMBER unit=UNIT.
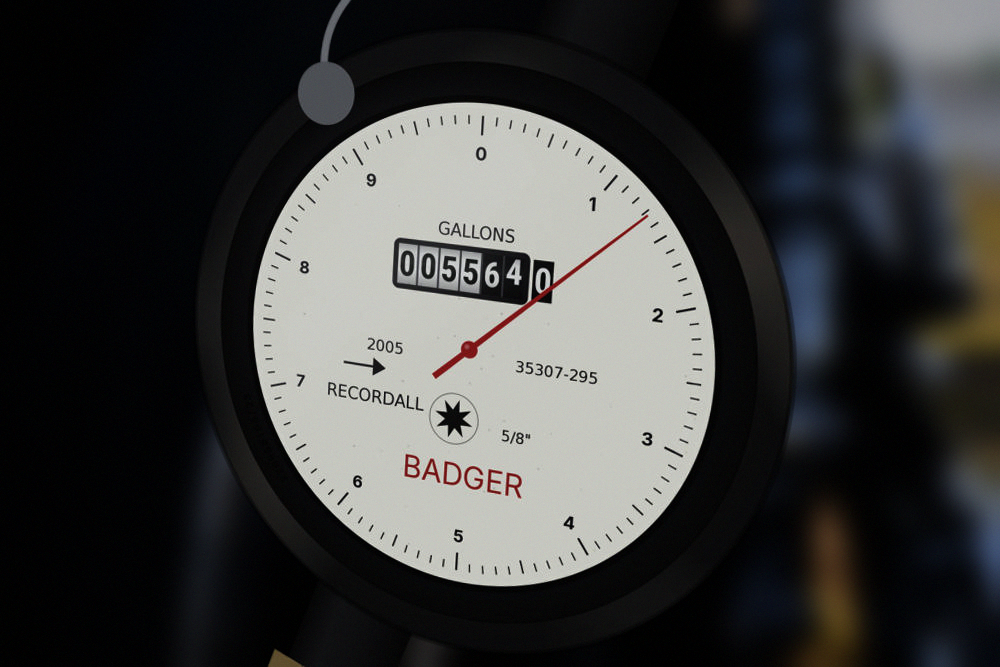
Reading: value=55641.3 unit=gal
